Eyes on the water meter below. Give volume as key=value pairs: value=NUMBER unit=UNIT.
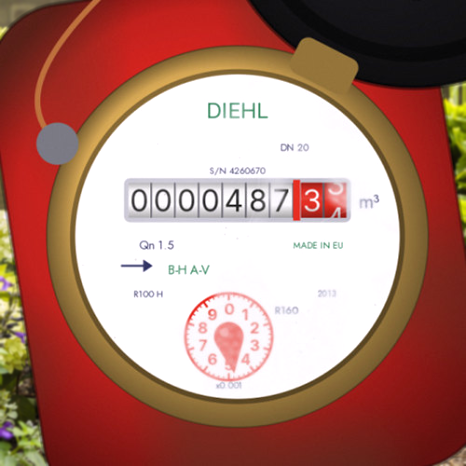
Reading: value=487.334 unit=m³
